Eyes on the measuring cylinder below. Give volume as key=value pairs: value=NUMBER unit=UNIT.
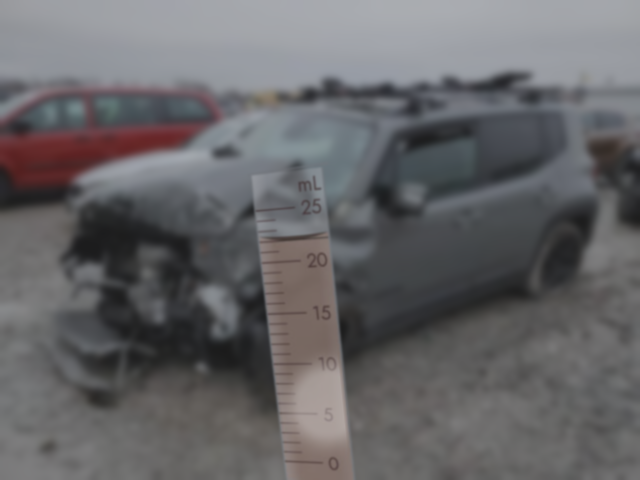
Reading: value=22 unit=mL
